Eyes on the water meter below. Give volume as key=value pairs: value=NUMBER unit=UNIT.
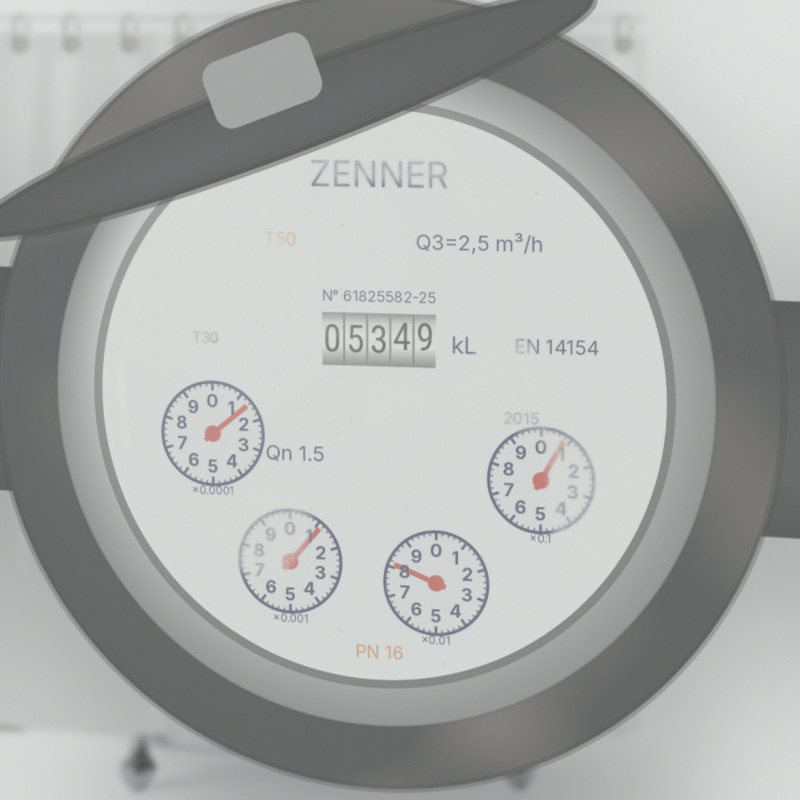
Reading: value=5349.0811 unit=kL
